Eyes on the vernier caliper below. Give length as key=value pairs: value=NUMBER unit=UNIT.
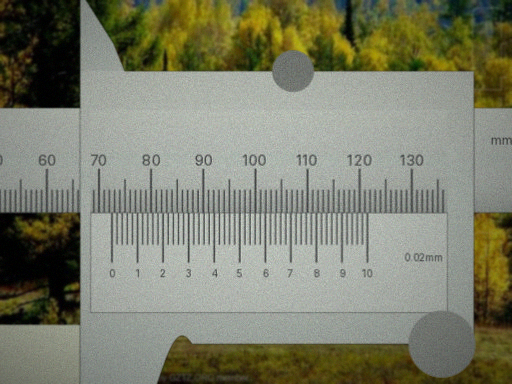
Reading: value=72.5 unit=mm
